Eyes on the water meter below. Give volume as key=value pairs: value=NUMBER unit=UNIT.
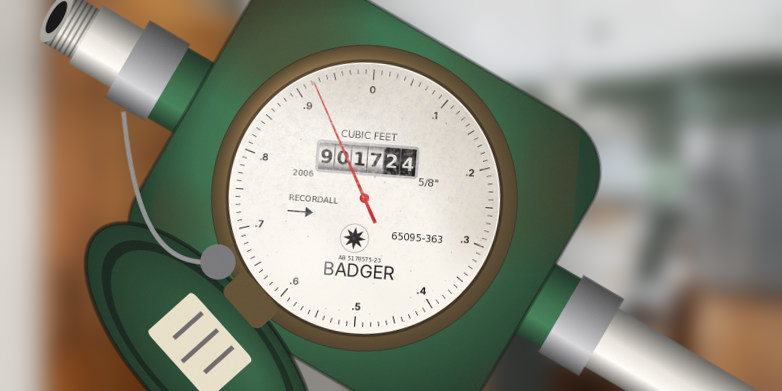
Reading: value=901723.92 unit=ft³
